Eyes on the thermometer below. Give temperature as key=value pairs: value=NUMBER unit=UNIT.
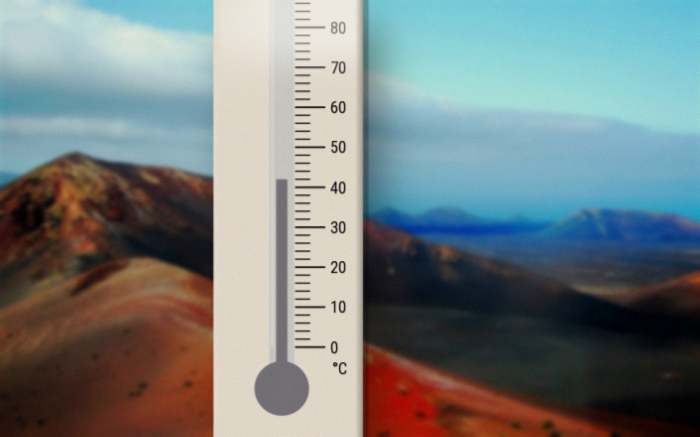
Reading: value=42 unit=°C
